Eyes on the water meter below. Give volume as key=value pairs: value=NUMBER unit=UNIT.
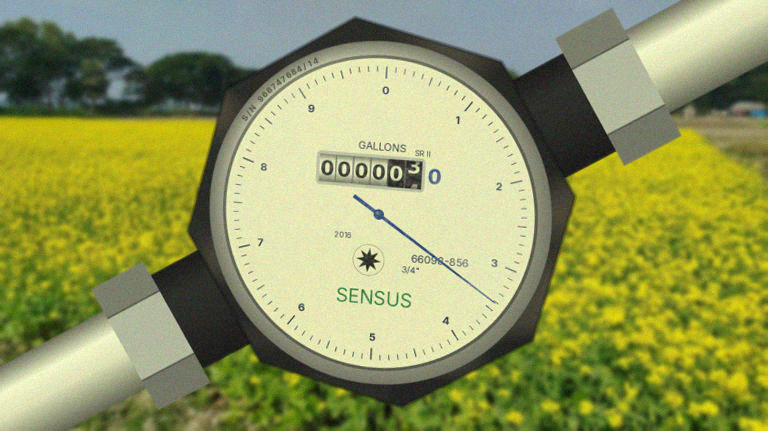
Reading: value=33.4 unit=gal
